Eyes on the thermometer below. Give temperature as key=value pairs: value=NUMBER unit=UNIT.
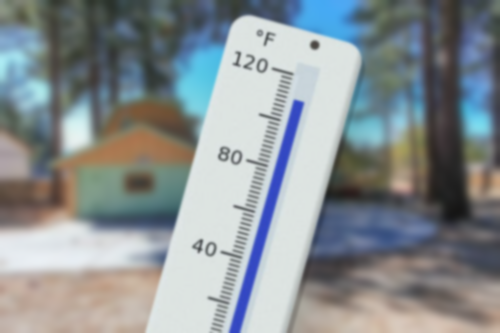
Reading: value=110 unit=°F
